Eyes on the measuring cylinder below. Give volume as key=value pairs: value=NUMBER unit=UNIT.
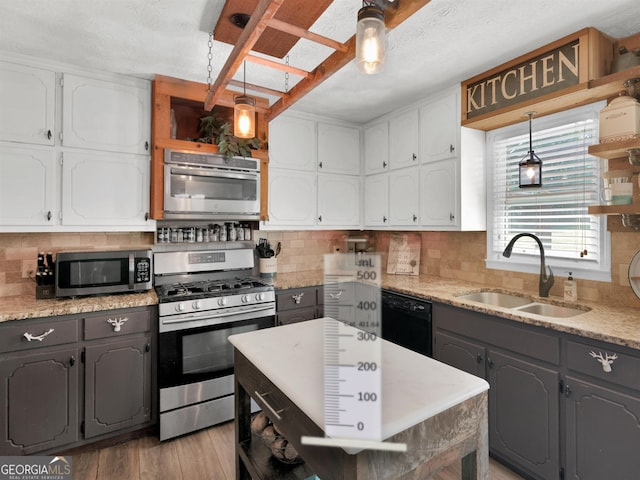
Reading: value=200 unit=mL
